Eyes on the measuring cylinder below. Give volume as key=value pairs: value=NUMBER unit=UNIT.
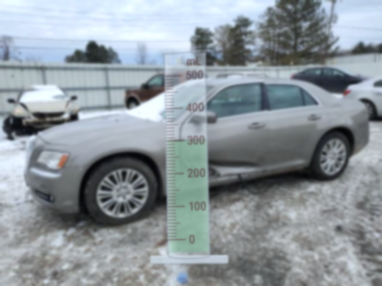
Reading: value=300 unit=mL
